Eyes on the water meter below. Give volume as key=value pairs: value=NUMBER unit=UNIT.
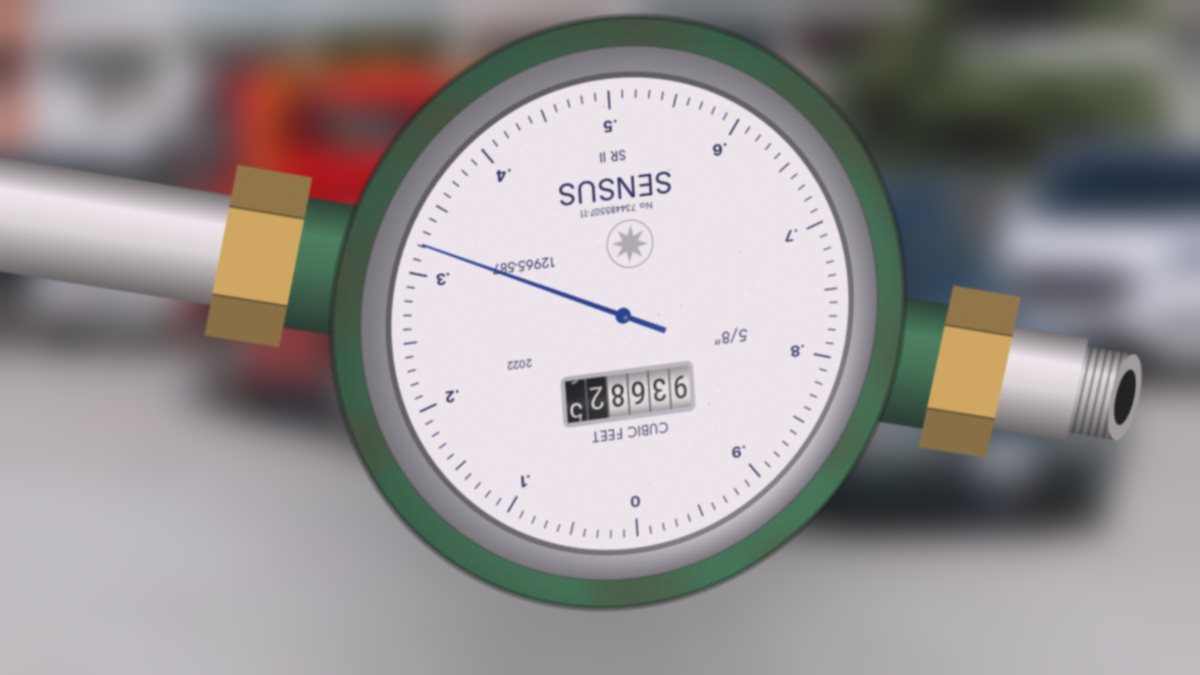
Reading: value=936825.32 unit=ft³
